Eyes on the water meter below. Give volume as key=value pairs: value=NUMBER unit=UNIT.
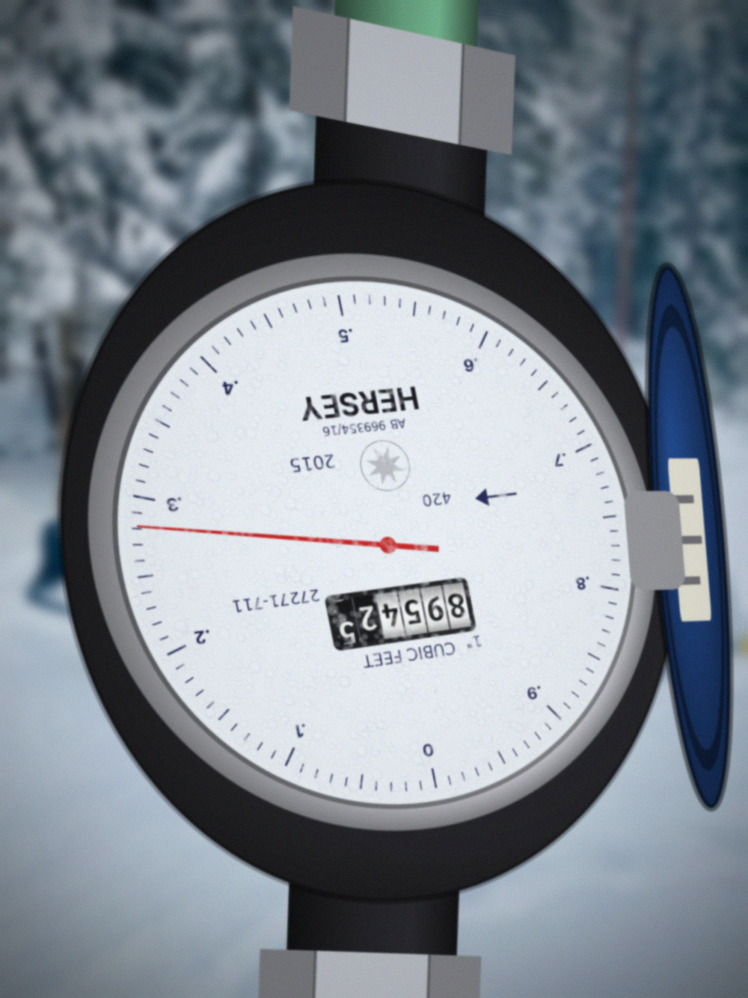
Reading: value=895425.28 unit=ft³
